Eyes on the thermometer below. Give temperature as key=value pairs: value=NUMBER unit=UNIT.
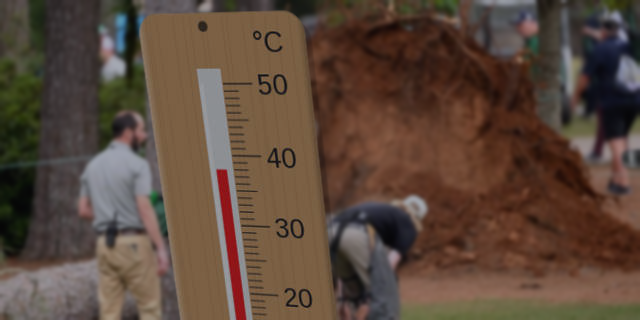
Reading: value=38 unit=°C
